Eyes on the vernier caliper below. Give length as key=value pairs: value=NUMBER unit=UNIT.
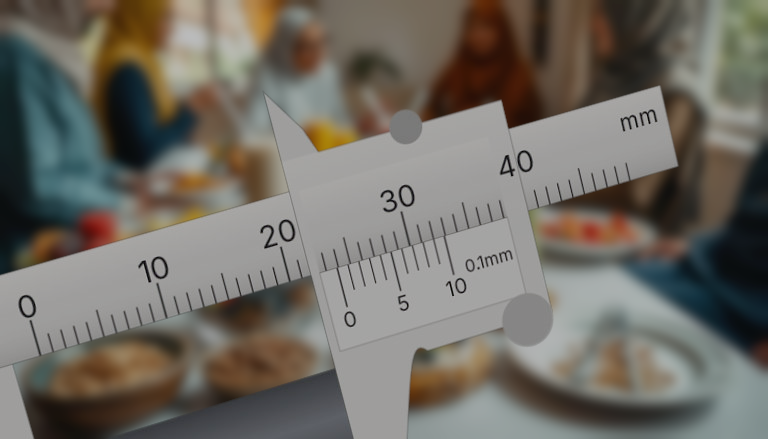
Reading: value=23.9 unit=mm
